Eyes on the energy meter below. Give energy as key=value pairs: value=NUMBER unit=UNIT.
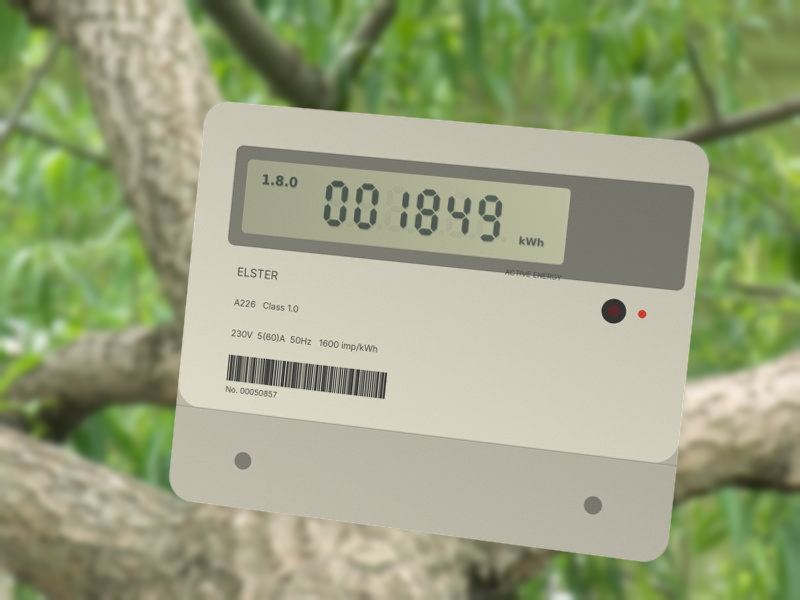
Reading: value=1849 unit=kWh
